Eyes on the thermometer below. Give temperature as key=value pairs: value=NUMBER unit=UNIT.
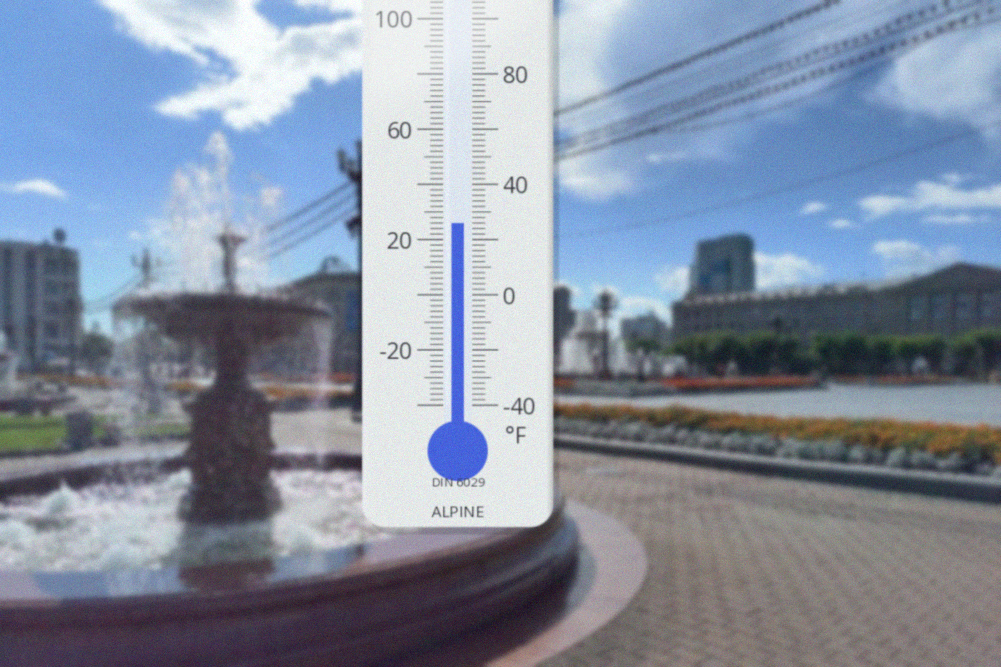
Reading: value=26 unit=°F
